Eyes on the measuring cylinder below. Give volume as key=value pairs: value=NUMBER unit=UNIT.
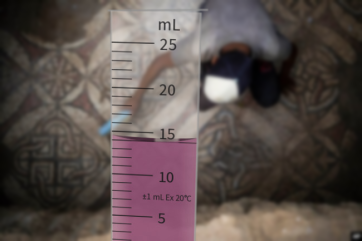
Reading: value=14 unit=mL
